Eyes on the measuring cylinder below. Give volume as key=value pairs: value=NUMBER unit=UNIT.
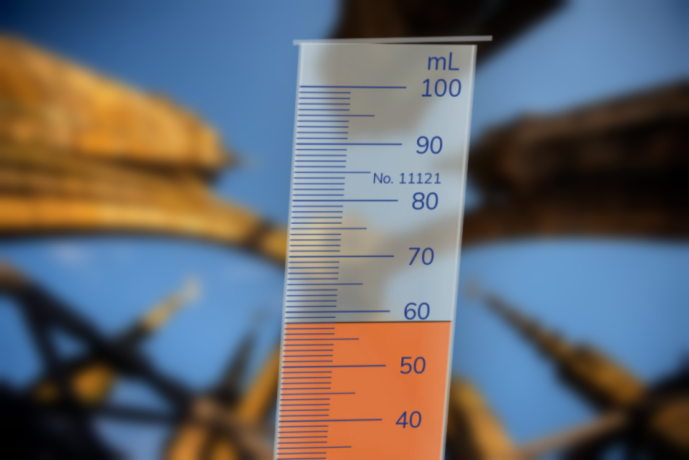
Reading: value=58 unit=mL
